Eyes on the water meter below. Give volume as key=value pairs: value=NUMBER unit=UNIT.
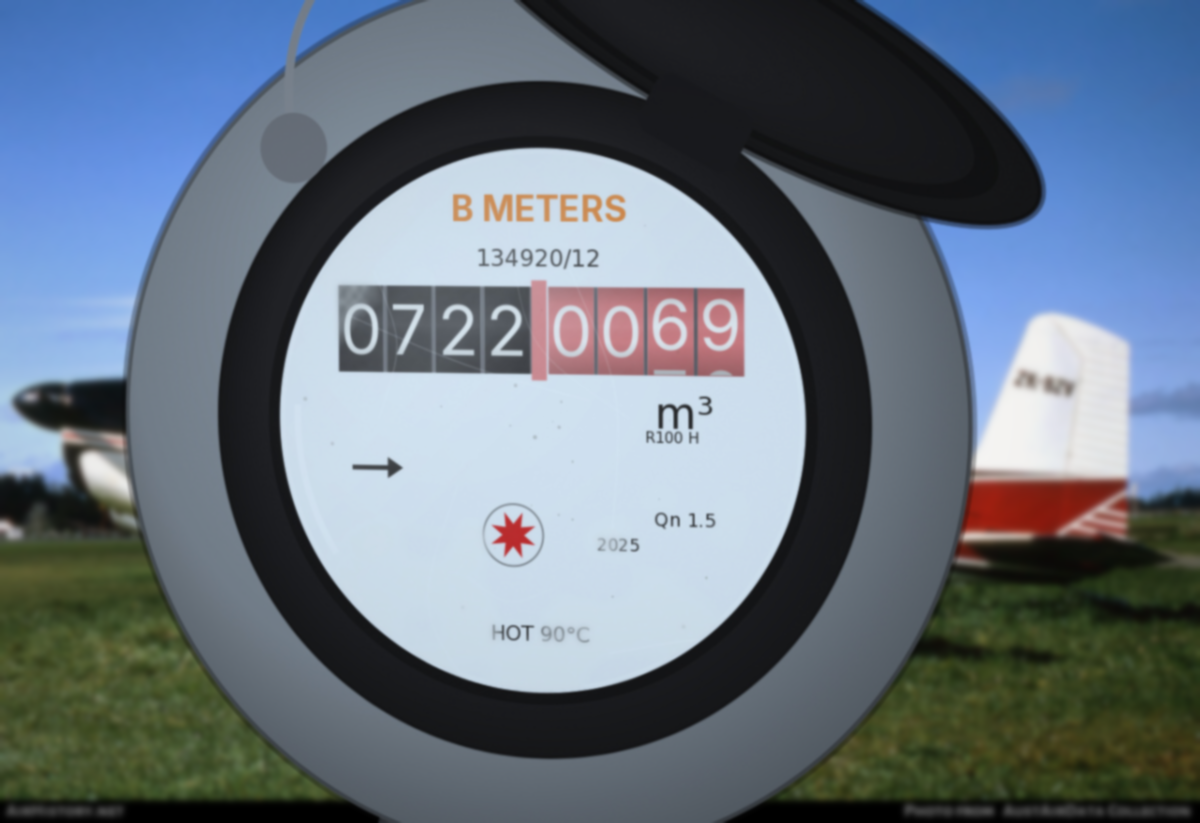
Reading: value=722.0069 unit=m³
